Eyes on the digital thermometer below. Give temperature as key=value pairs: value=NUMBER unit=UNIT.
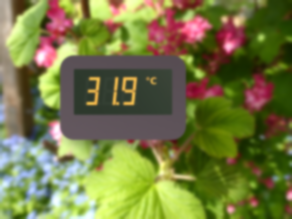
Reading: value=31.9 unit=°C
